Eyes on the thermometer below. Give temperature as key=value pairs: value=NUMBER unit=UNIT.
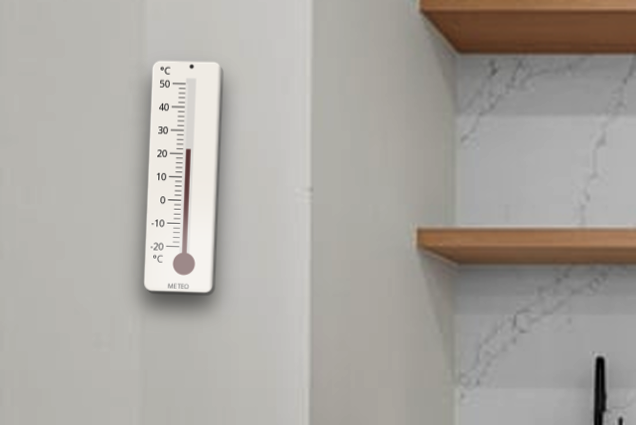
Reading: value=22 unit=°C
